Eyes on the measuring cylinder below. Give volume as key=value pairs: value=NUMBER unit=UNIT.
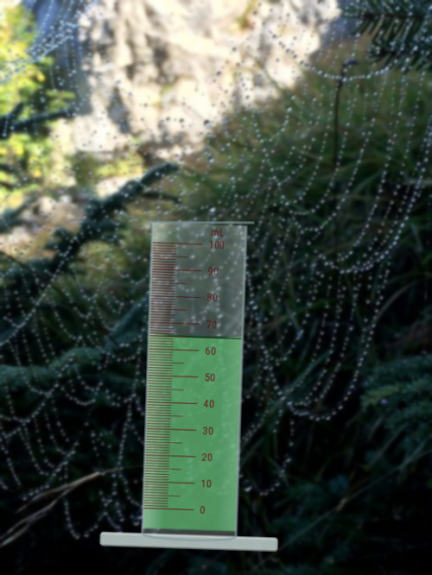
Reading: value=65 unit=mL
